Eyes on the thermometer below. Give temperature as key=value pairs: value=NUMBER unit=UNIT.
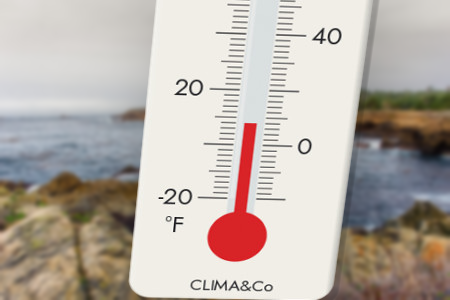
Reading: value=8 unit=°F
